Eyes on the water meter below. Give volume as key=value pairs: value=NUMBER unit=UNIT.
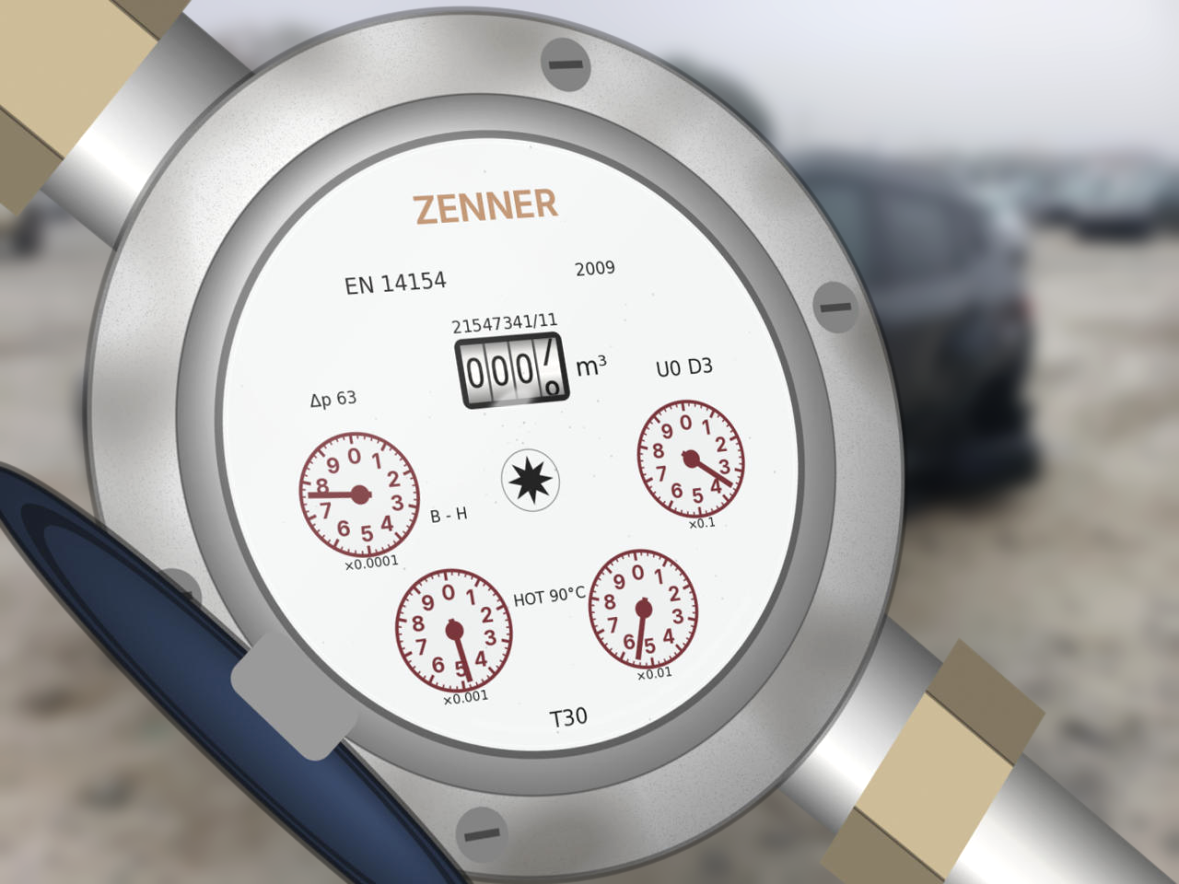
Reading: value=7.3547 unit=m³
